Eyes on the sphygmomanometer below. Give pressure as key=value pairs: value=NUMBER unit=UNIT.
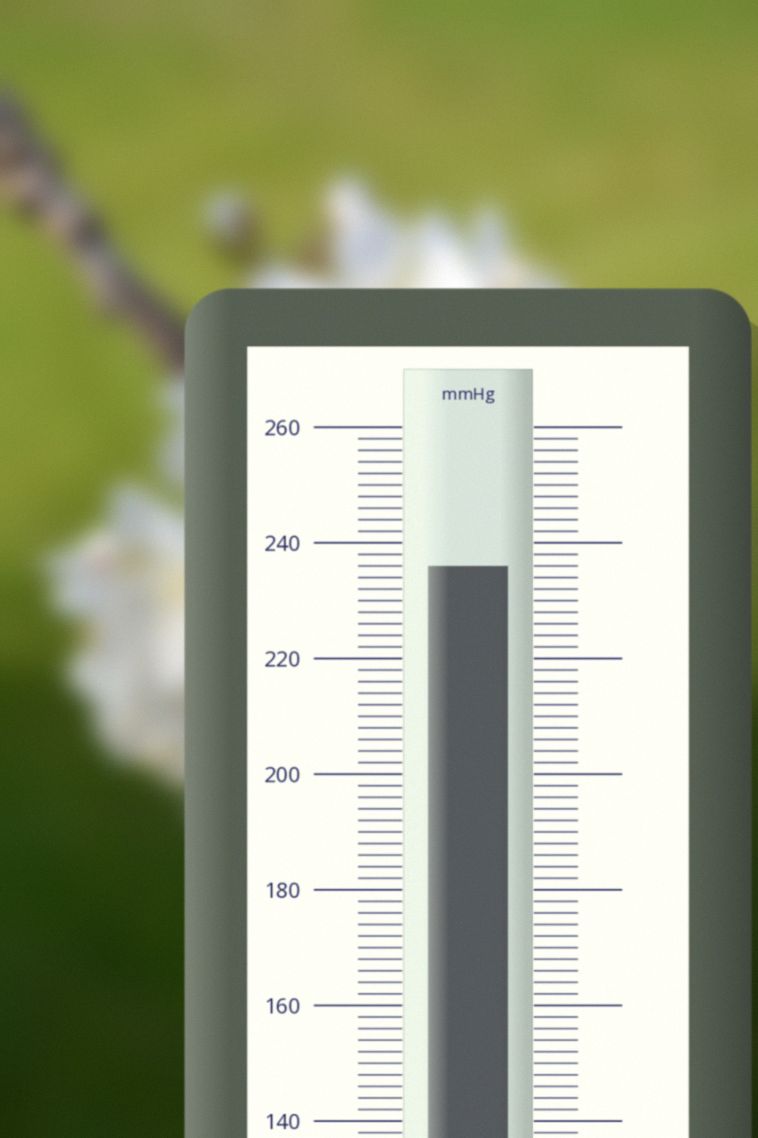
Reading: value=236 unit=mmHg
